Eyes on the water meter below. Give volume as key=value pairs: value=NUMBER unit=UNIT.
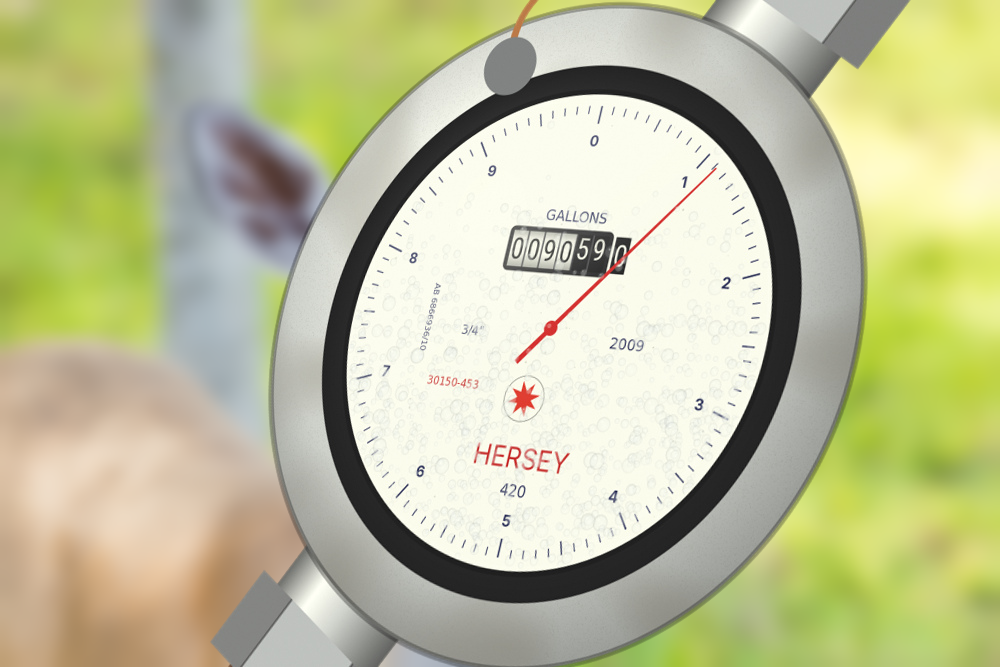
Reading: value=90591.1 unit=gal
